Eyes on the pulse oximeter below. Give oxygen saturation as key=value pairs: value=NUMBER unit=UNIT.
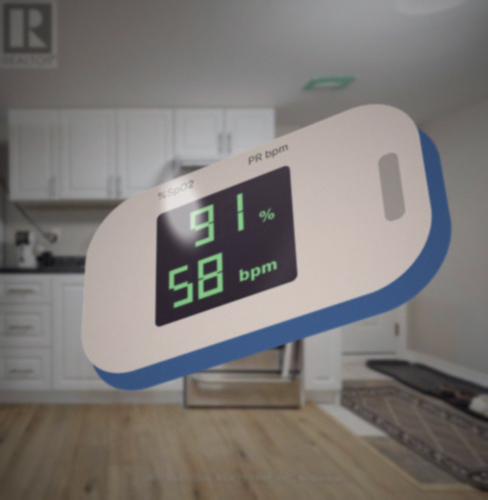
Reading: value=91 unit=%
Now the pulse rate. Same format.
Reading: value=58 unit=bpm
